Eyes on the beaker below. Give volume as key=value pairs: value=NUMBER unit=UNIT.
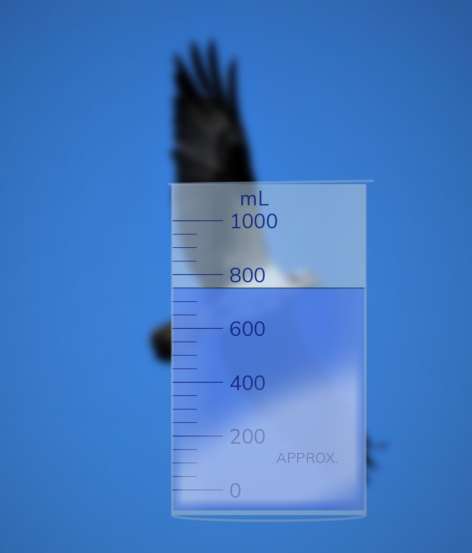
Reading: value=750 unit=mL
